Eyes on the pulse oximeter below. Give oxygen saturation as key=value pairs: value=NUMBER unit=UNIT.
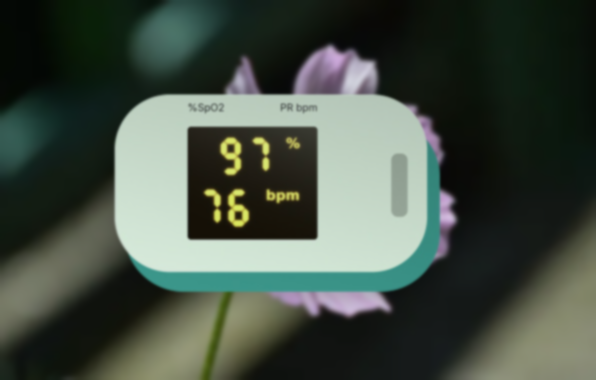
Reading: value=97 unit=%
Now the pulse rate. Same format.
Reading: value=76 unit=bpm
